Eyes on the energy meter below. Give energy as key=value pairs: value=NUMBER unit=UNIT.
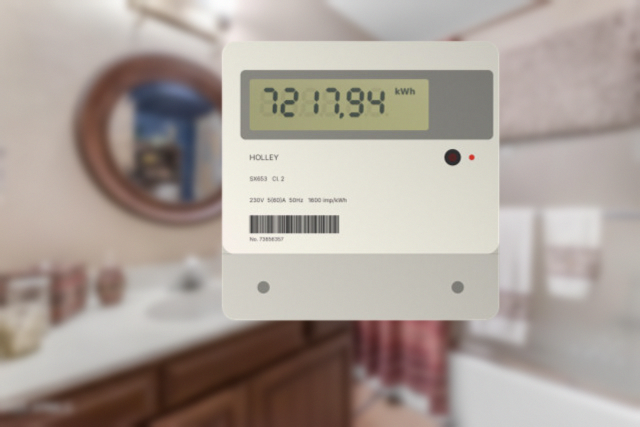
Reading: value=7217.94 unit=kWh
